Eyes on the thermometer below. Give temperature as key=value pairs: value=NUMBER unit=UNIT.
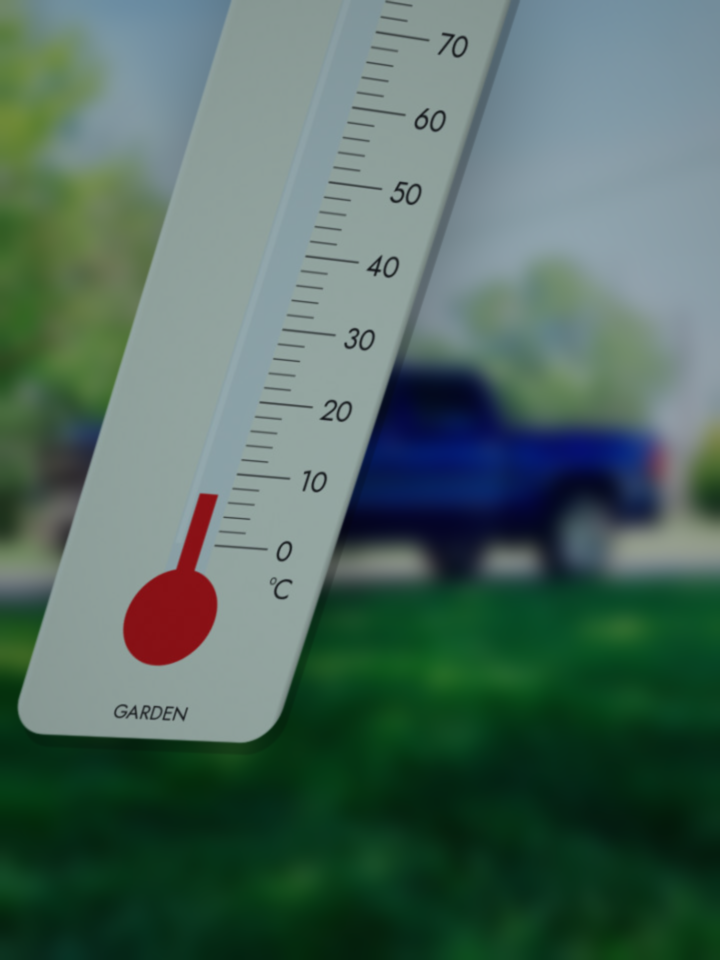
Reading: value=7 unit=°C
